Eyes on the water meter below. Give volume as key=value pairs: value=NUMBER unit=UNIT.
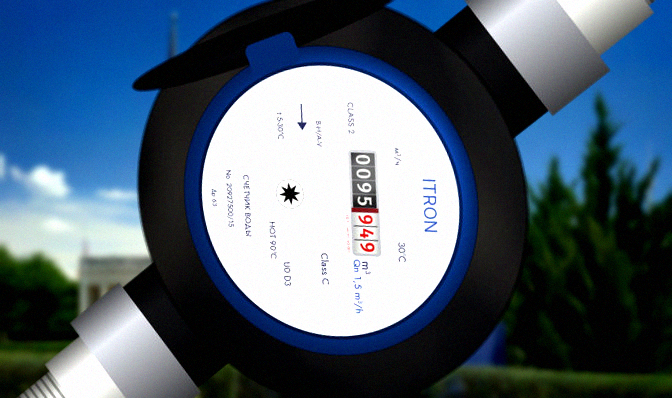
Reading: value=95.949 unit=m³
